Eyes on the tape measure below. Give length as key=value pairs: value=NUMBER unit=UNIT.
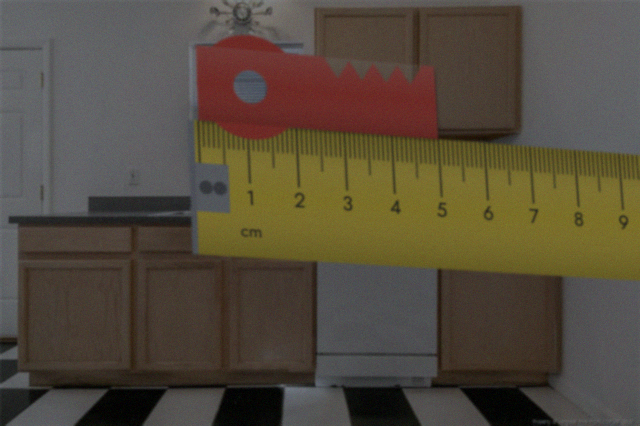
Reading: value=5 unit=cm
